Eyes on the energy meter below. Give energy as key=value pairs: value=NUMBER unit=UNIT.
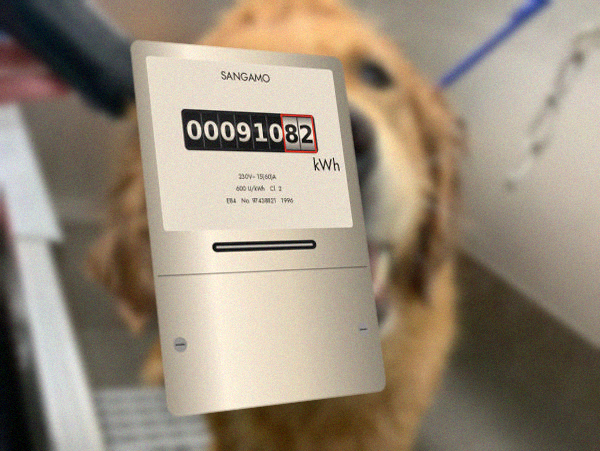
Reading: value=910.82 unit=kWh
